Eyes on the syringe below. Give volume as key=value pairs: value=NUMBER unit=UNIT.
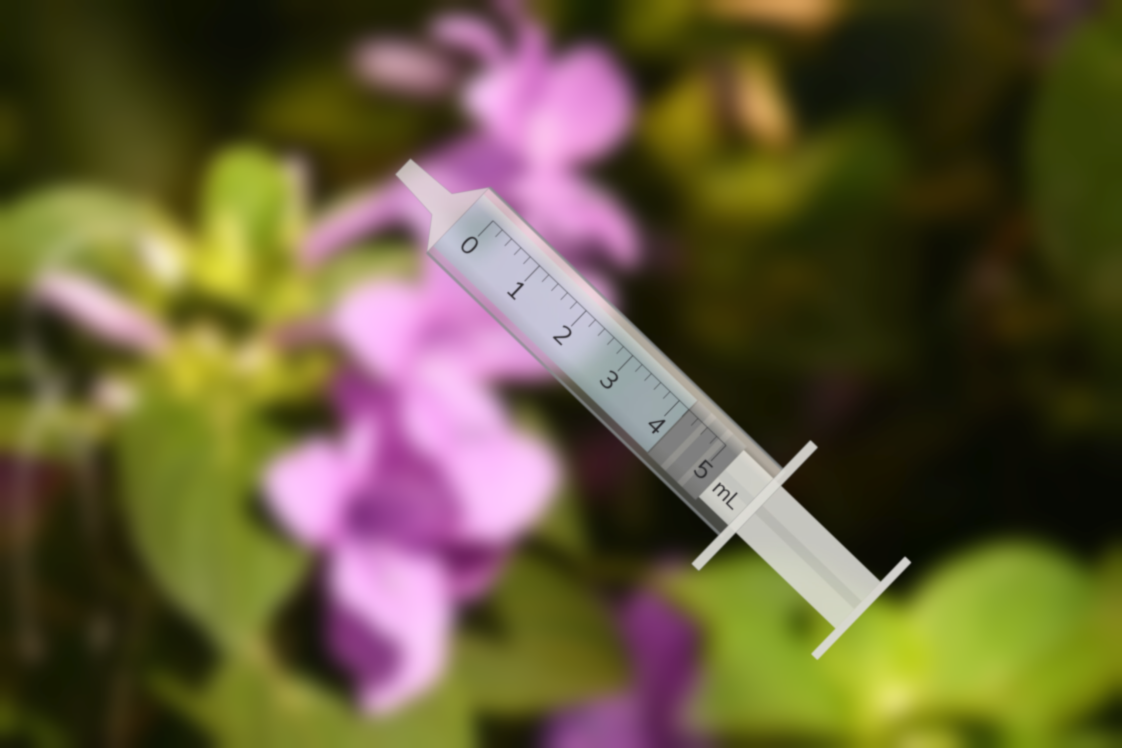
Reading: value=4.2 unit=mL
